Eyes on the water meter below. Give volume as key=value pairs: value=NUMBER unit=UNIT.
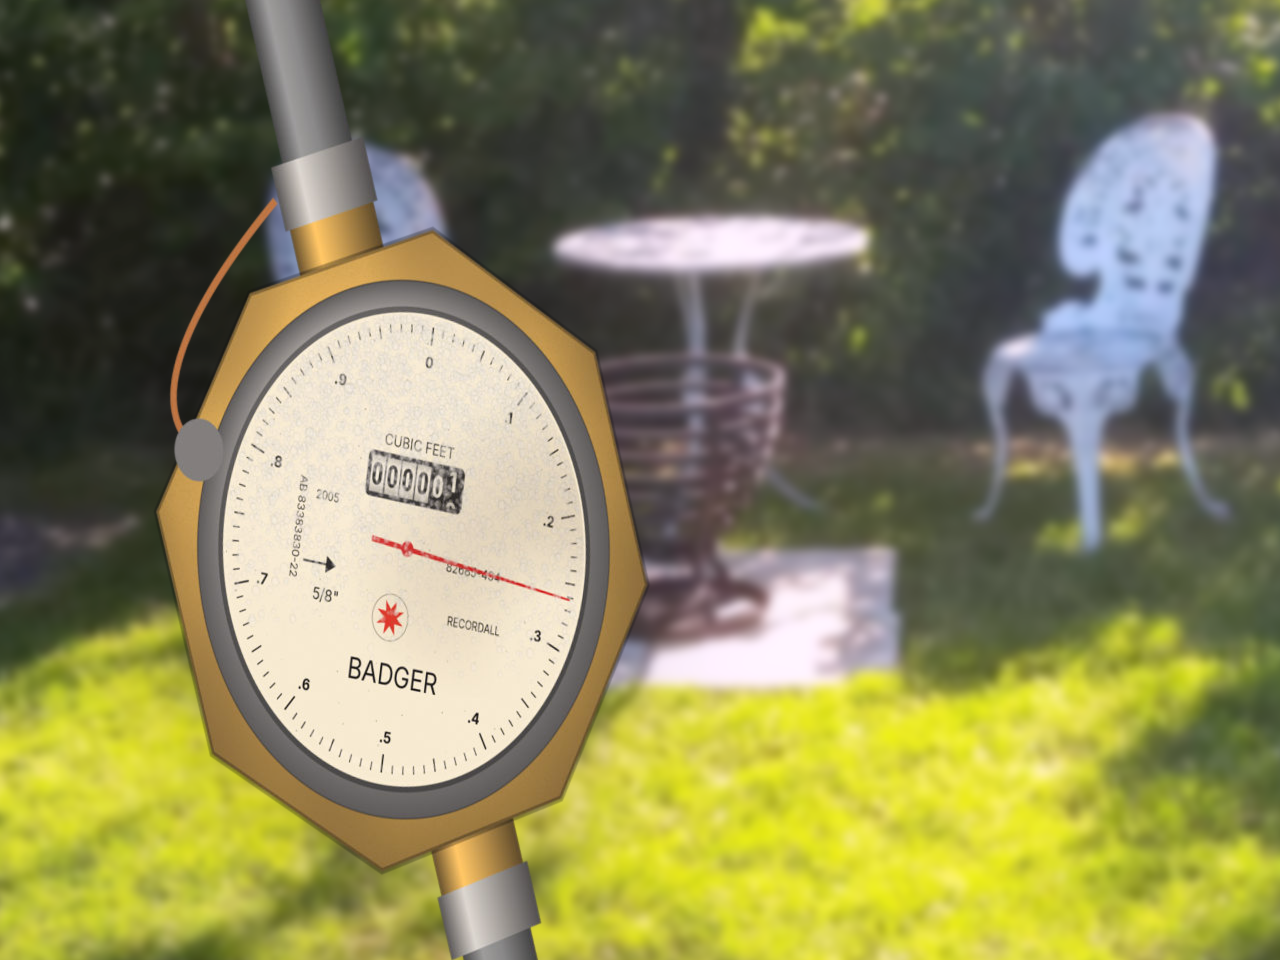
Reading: value=1.26 unit=ft³
